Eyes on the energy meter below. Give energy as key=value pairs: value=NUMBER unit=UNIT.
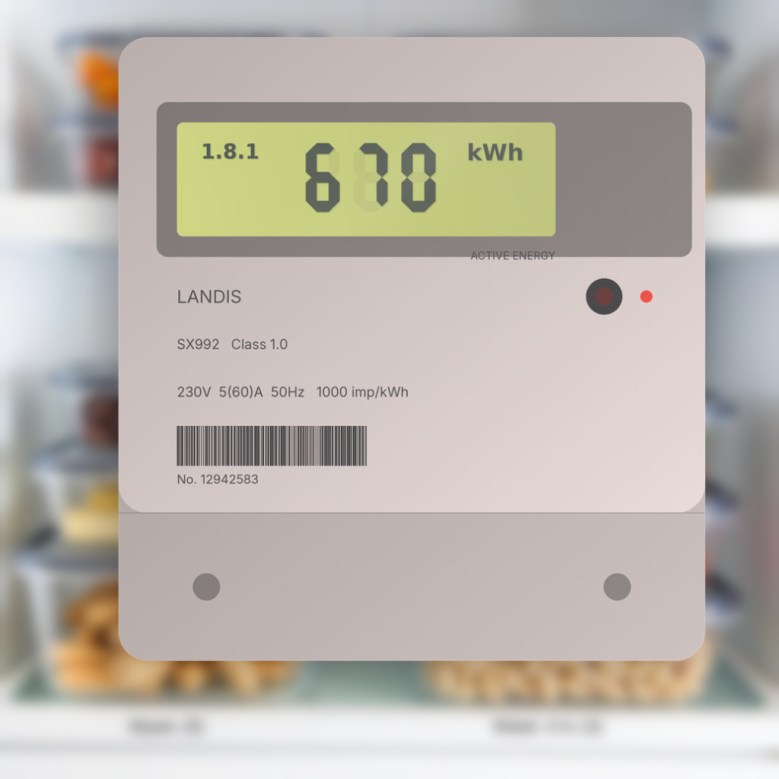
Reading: value=670 unit=kWh
